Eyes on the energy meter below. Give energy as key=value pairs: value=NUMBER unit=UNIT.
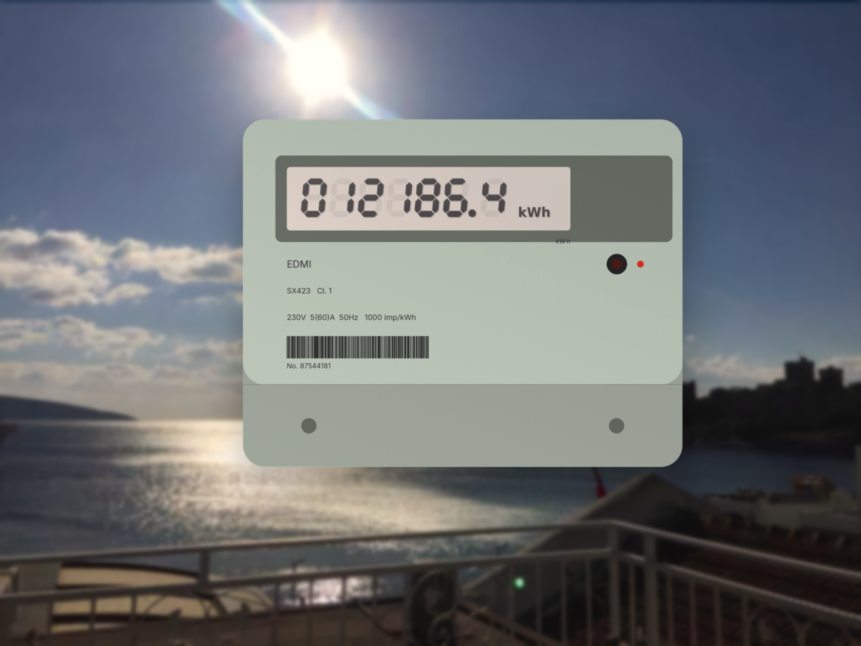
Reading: value=12186.4 unit=kWh
